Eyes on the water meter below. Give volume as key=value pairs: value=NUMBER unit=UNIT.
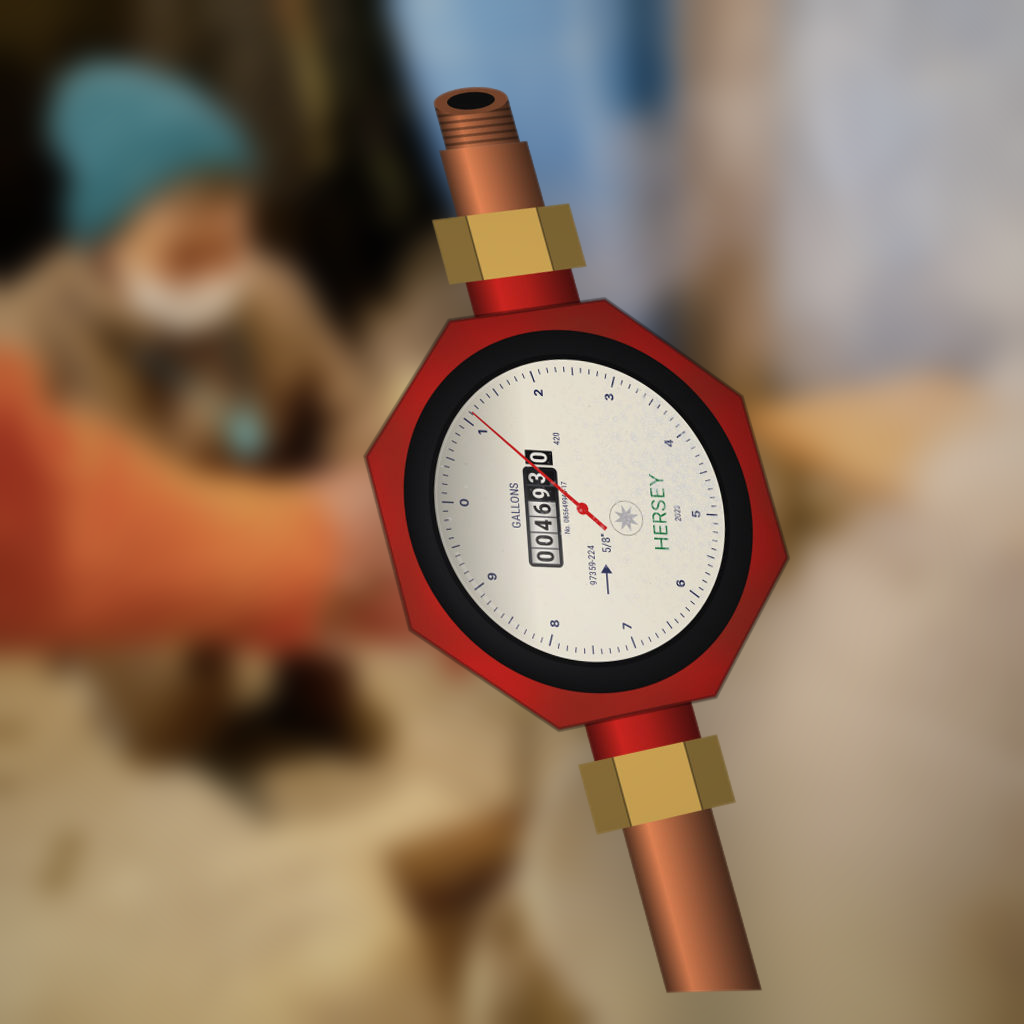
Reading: value=46931.1 unit=gal
